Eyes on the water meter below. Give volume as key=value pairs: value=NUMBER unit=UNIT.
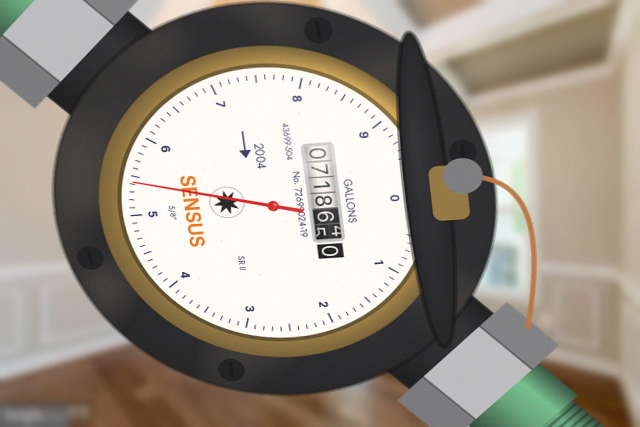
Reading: value=718645.4 unit=gal
